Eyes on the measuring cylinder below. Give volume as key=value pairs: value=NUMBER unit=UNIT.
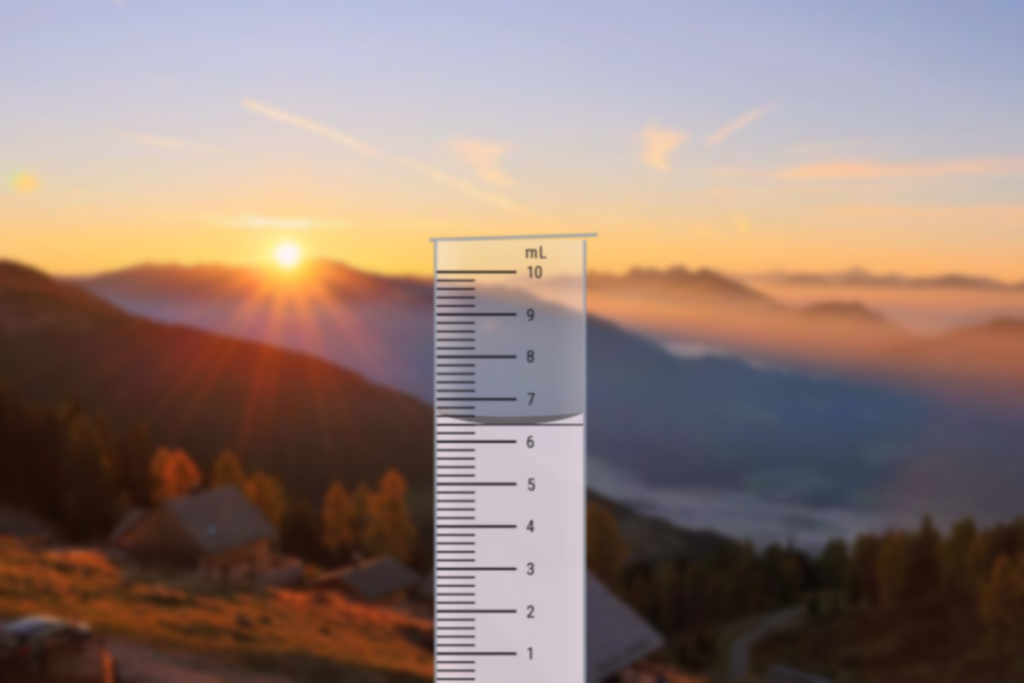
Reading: value=6.4 unit=mL
